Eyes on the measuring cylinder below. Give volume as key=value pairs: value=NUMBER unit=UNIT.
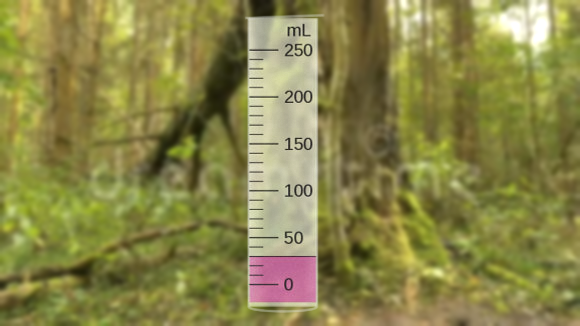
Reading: value=30 unit=mL
